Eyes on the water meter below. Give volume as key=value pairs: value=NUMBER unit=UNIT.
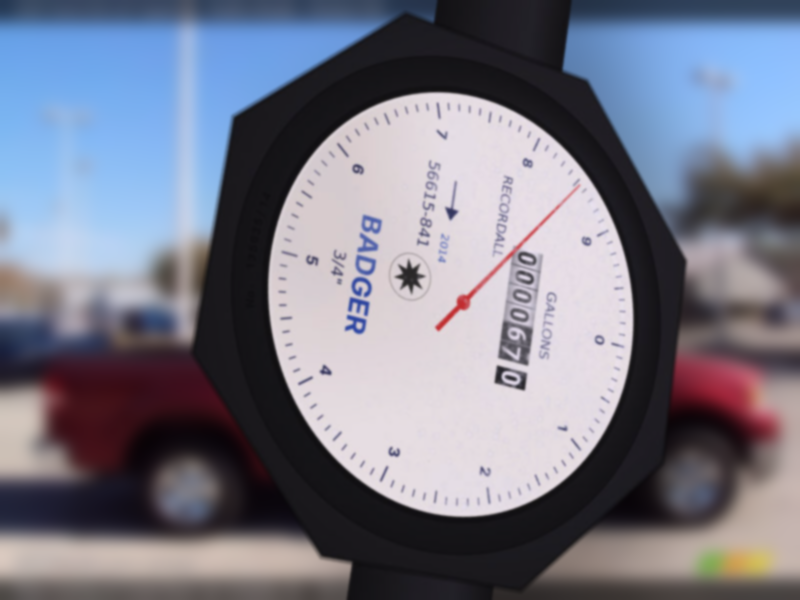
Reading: value=668.5 unit=gal
